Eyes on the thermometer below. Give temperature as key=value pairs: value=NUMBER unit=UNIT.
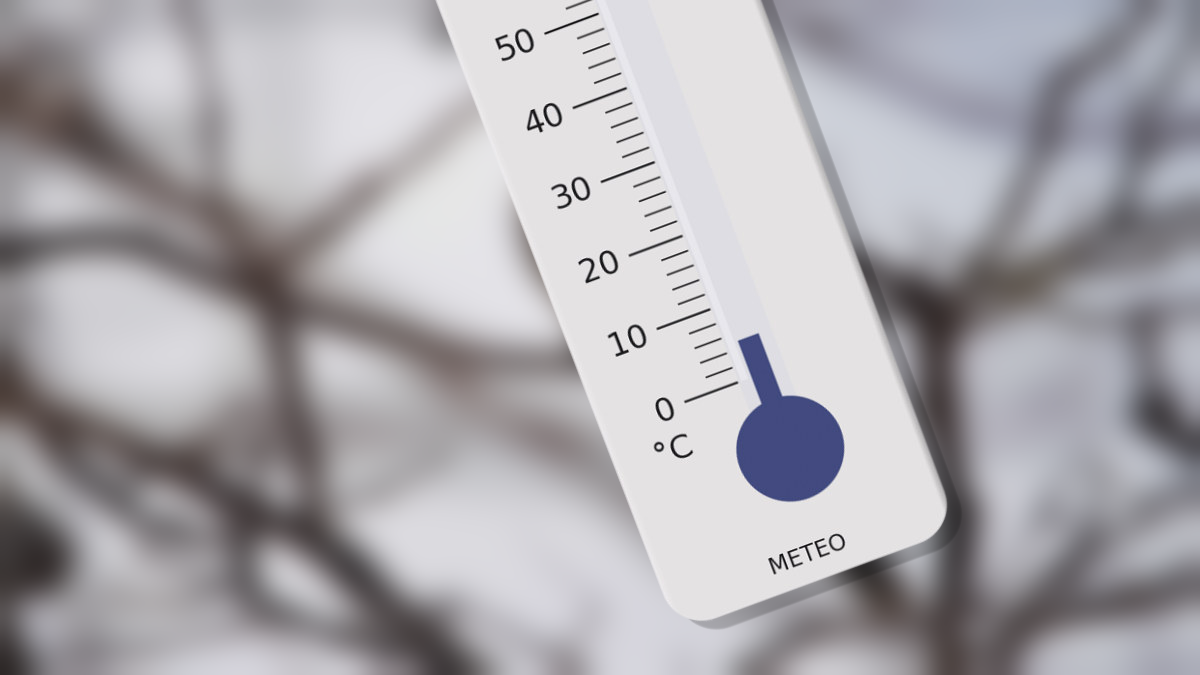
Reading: value=5 unit=°C
